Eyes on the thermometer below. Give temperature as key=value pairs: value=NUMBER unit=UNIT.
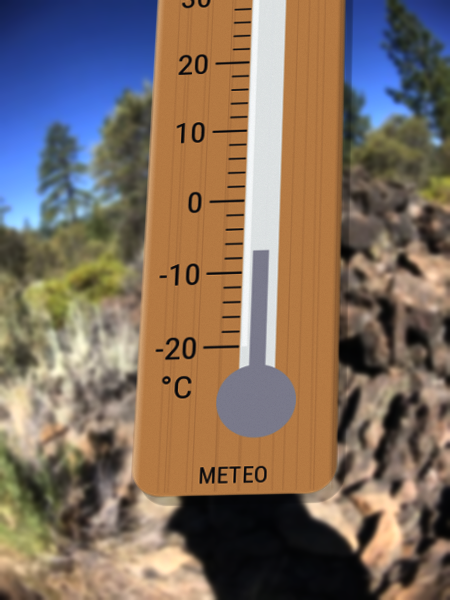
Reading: value=-7 unit=°C
